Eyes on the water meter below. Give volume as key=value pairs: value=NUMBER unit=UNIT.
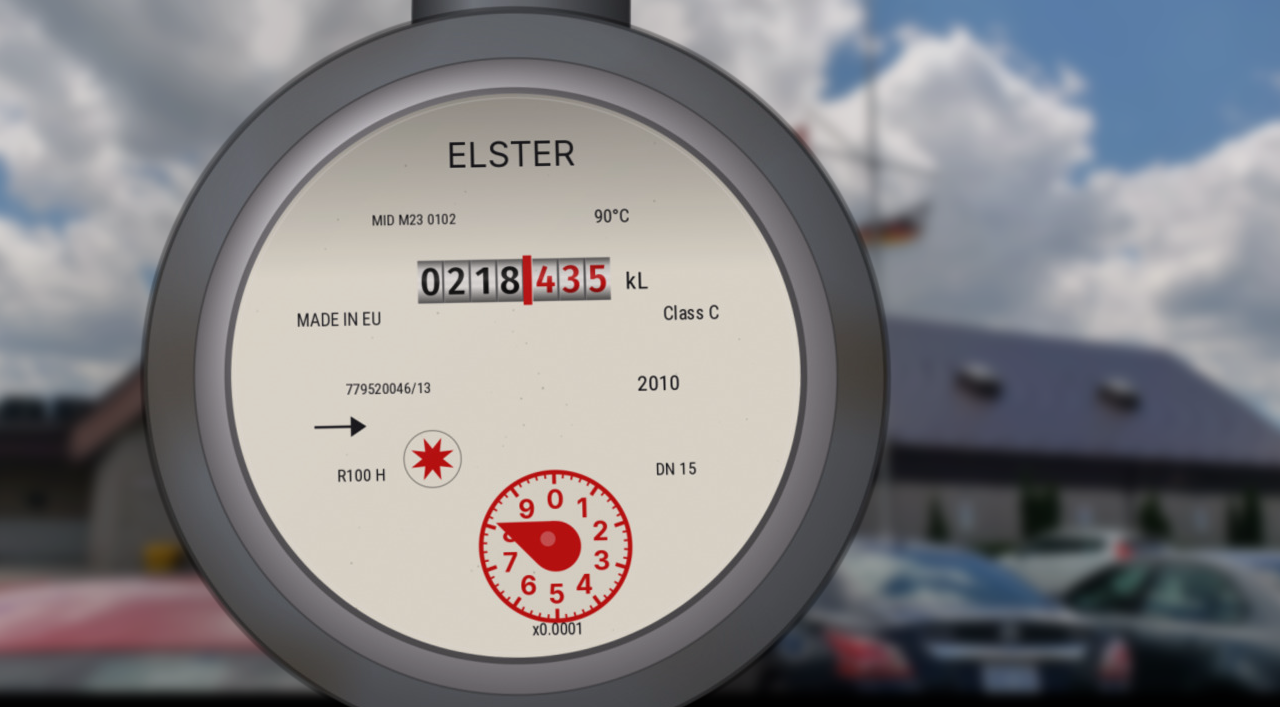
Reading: value=218.4358 unit=kL
